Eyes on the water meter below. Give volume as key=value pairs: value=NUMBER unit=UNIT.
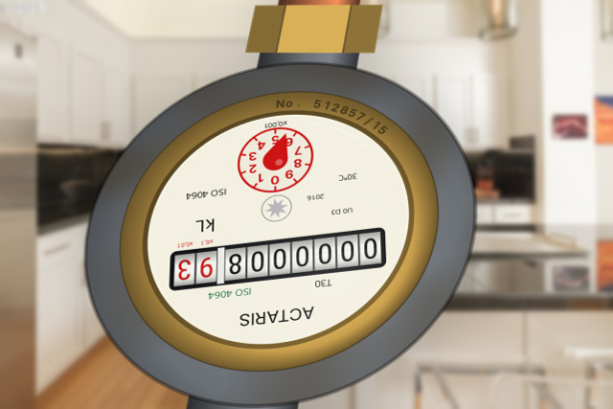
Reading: value=8.935 unit=kL
